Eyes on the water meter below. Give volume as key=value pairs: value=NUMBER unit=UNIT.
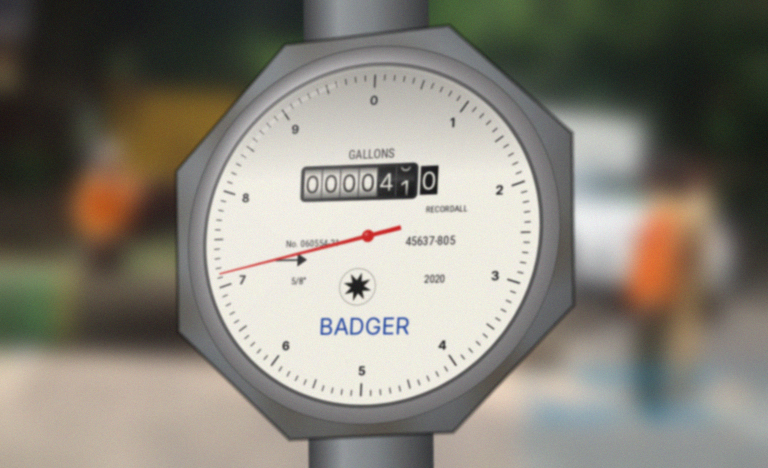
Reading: value=407.1 unit=gal
